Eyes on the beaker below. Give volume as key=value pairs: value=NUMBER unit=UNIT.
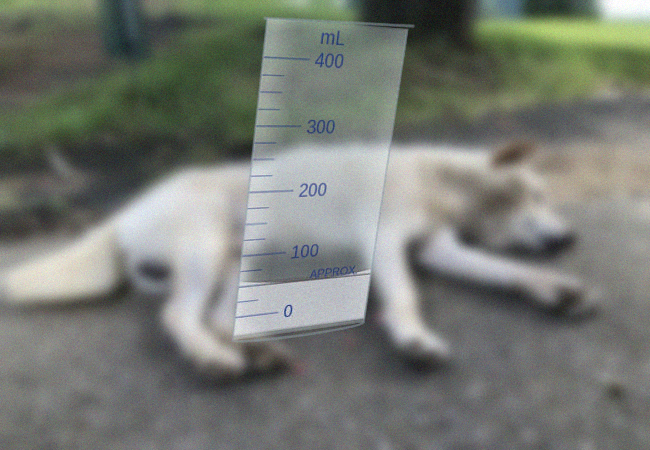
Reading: value=50 unit=mL
